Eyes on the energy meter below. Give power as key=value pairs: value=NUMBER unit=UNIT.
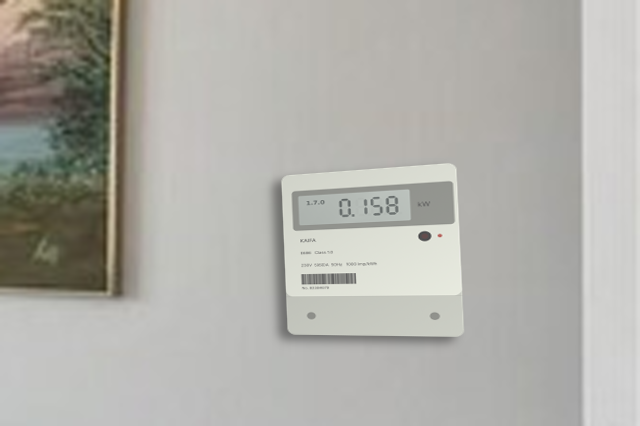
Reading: value=0.158 unit=kW
